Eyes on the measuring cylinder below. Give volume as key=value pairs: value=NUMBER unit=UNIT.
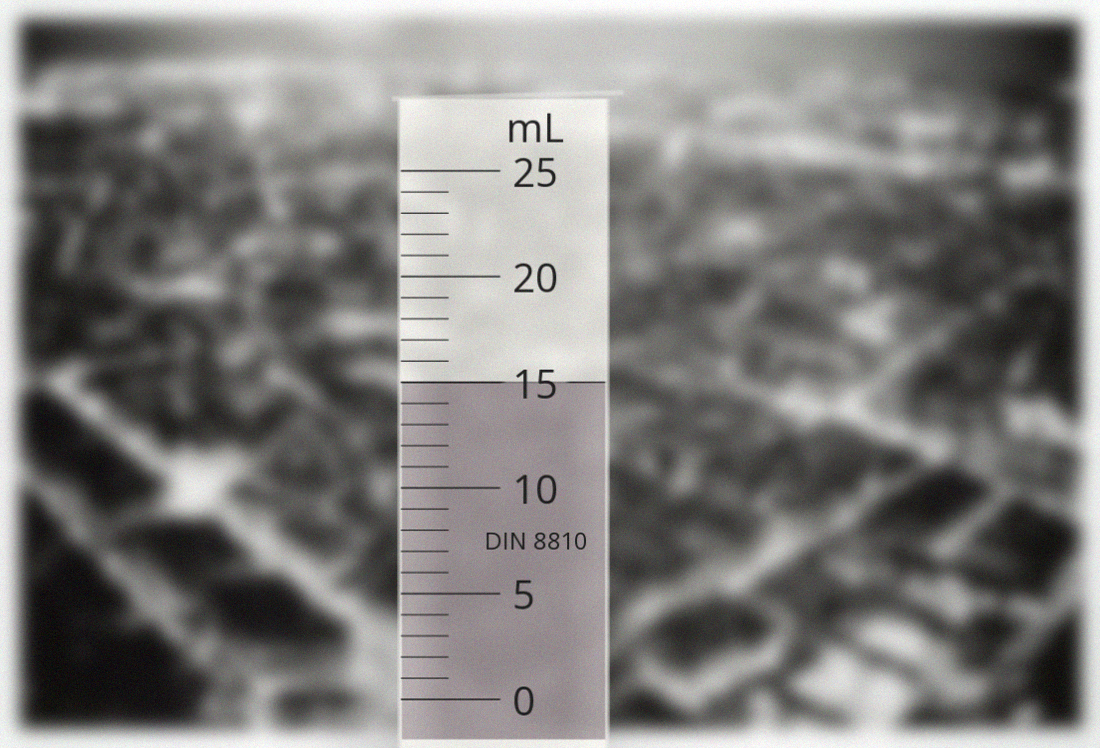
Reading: value=15 unit=mL
